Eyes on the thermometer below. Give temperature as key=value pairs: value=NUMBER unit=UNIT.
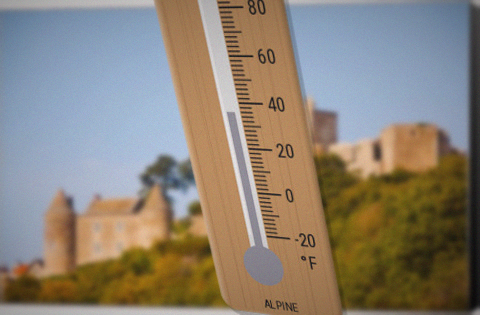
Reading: value=36 unit=°F
